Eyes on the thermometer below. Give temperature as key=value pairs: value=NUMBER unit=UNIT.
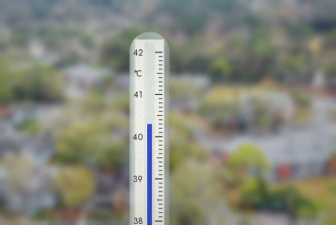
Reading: value=40.3 unit=°C
